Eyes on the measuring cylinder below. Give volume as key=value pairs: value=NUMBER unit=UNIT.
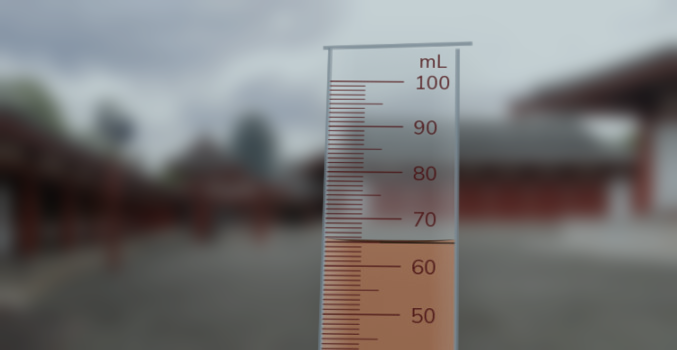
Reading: value=65 unit=mL
